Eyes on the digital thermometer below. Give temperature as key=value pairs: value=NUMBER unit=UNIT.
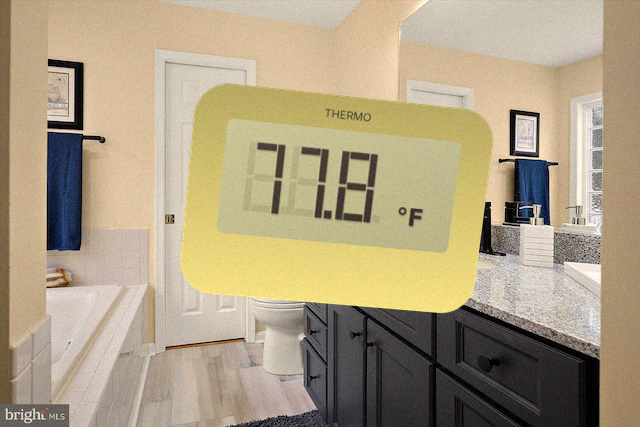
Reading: value=77.8 unit=°F
